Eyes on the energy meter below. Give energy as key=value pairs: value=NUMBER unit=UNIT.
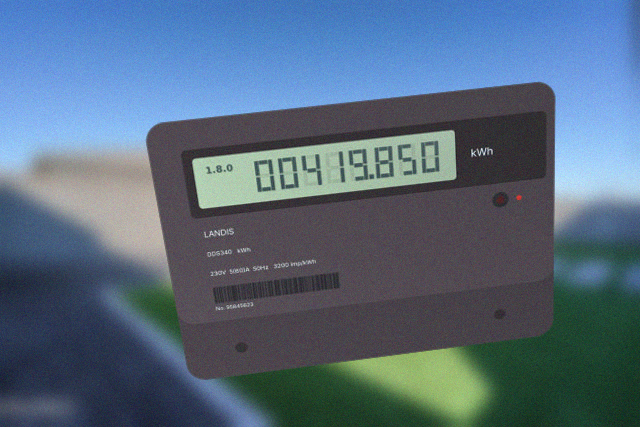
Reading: value=419.850 unit=kWh
